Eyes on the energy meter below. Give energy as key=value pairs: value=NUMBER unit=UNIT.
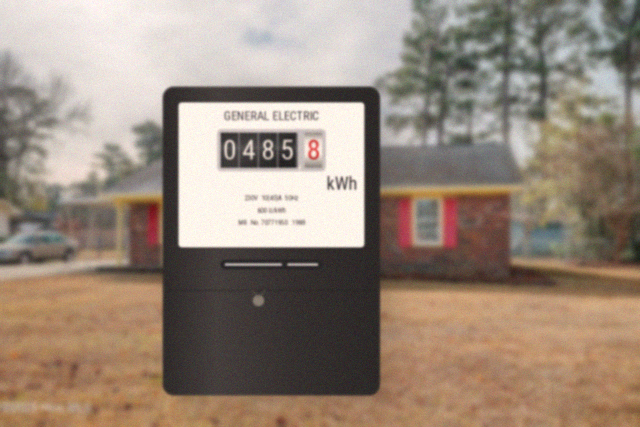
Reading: value=485.8 unit=kWh
